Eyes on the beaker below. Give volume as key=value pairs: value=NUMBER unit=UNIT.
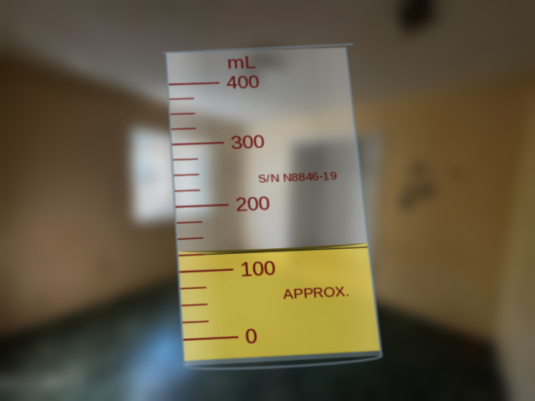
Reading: value=125 unit=mL
